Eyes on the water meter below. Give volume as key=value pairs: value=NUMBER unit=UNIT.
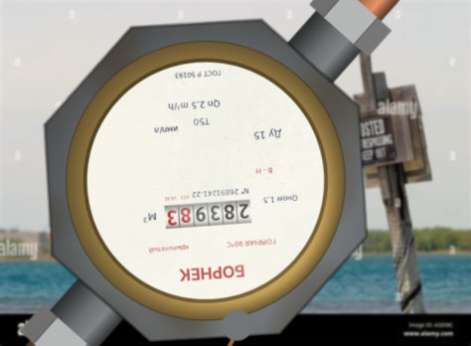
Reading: value=2839.83 unit=m³
